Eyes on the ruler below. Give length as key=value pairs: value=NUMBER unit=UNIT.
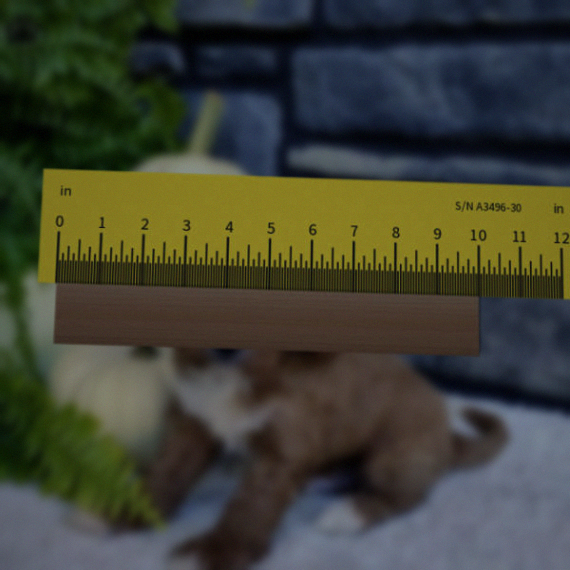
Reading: value=10 unit=in
